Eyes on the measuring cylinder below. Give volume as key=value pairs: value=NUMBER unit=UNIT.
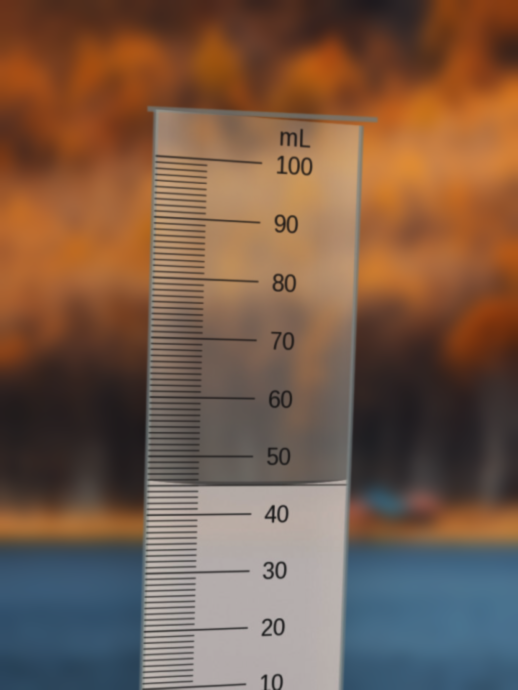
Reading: value=45 unit=mL
